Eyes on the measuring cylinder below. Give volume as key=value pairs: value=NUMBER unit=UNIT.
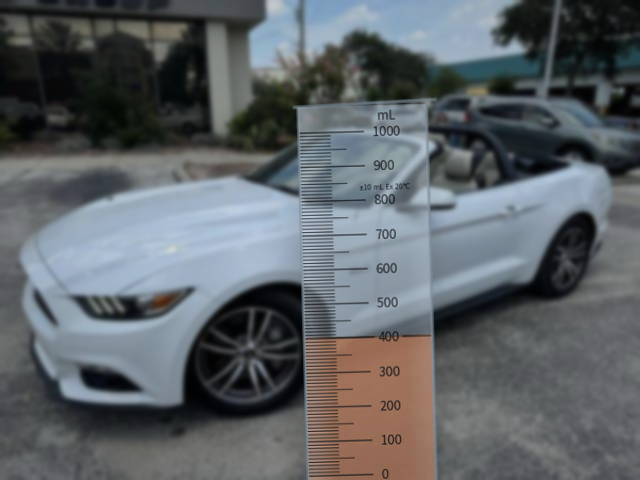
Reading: value=400 unit=mL
